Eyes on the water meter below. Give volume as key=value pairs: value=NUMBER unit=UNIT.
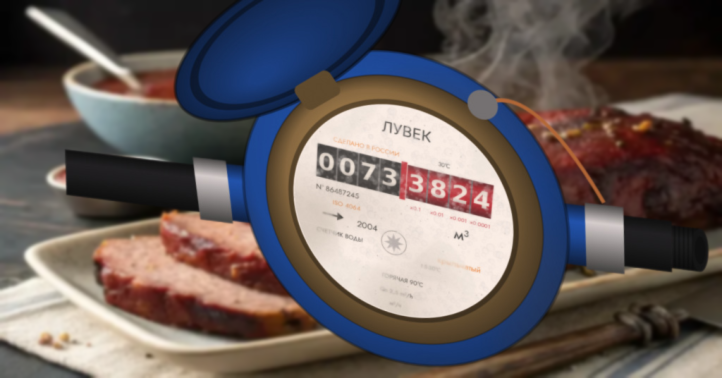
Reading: value=73.3824 unit=m³
